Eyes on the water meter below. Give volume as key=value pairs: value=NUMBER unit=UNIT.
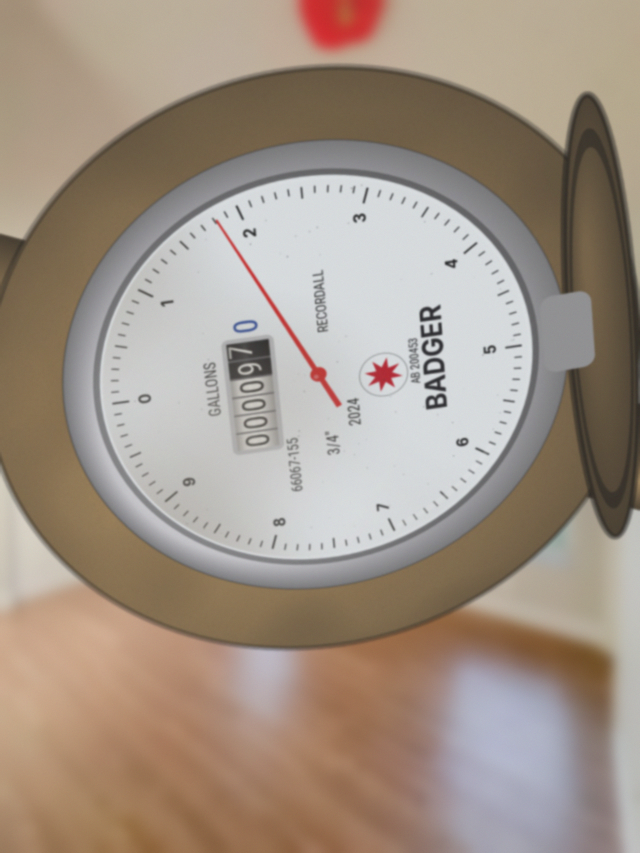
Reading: value=971.8 unit=gal
